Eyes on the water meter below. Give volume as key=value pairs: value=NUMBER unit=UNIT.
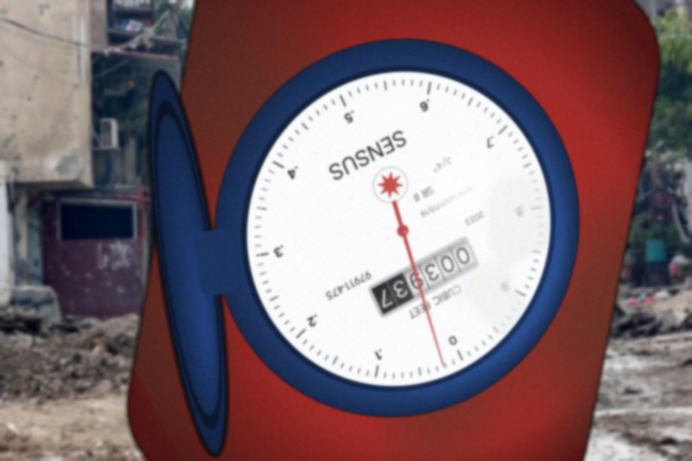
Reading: value=3937.02 unit=ft³
